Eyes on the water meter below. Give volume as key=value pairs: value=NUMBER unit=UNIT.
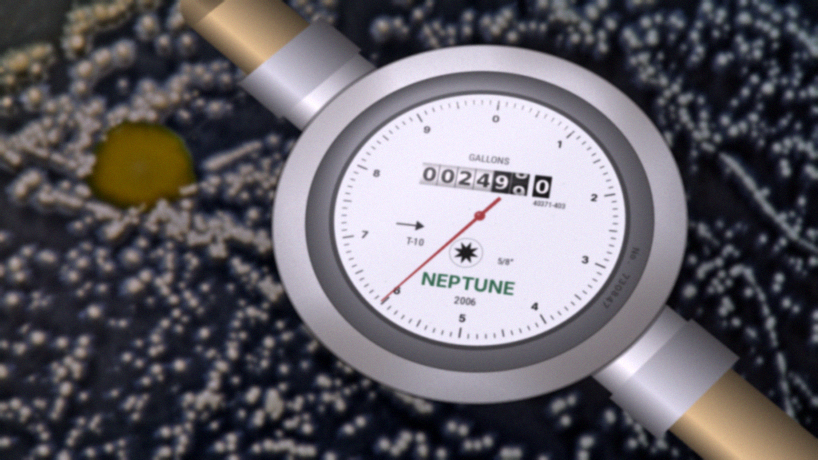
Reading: value=24986.0 unit=gal
